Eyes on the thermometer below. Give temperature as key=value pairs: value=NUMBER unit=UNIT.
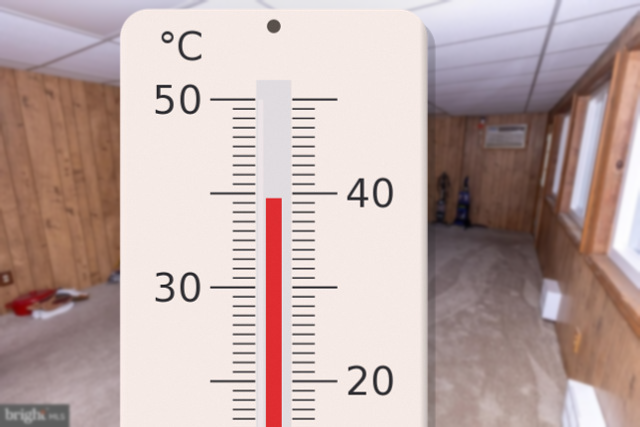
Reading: value=39.5 unit=°C
